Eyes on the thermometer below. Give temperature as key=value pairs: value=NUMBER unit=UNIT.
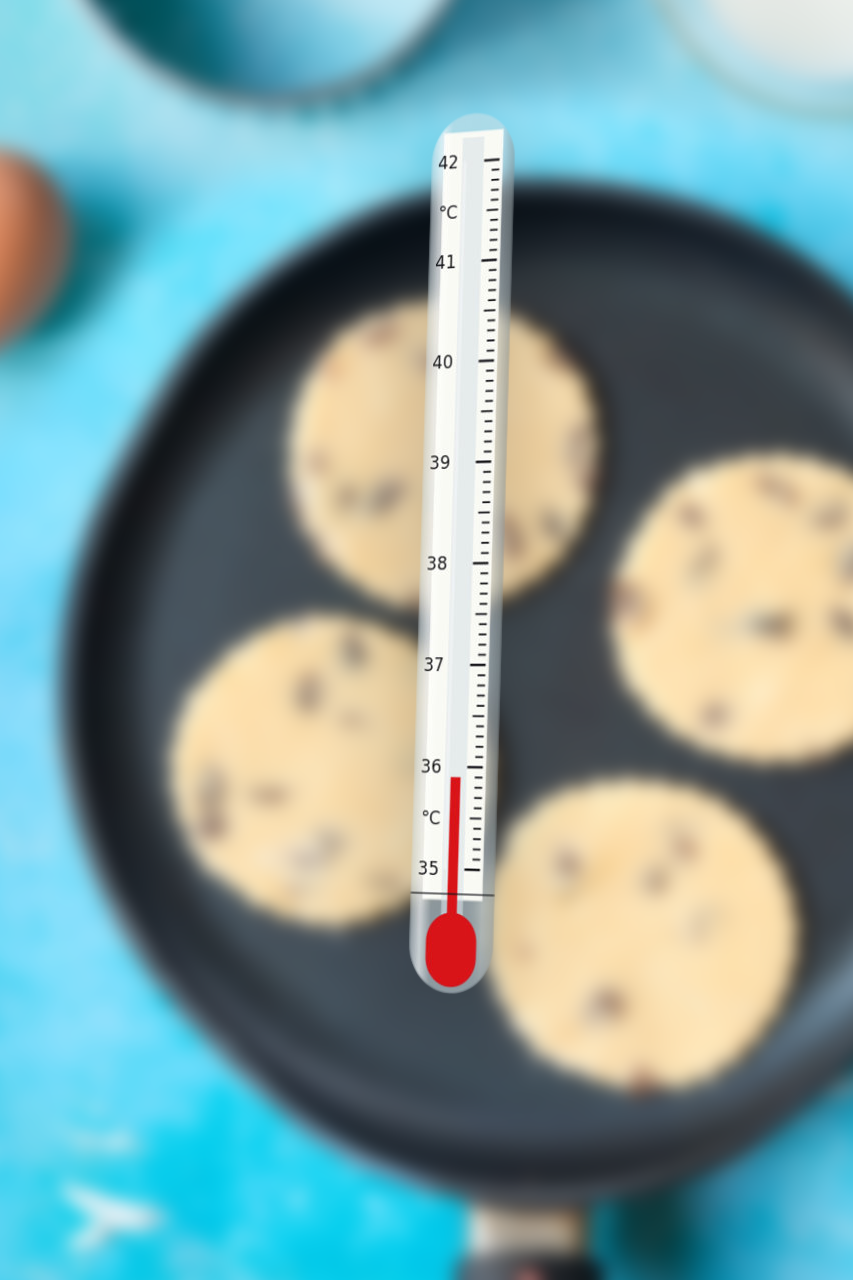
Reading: value=35.9 unit=°C
